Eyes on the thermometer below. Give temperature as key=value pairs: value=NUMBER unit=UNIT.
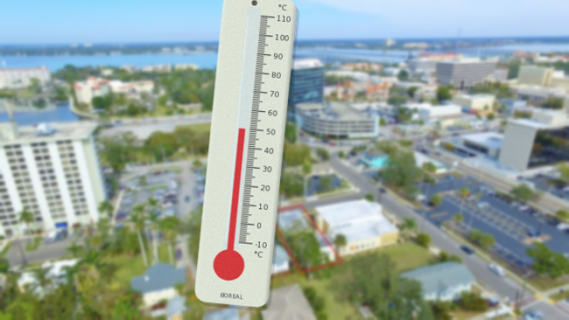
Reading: value=50 unit=°C
